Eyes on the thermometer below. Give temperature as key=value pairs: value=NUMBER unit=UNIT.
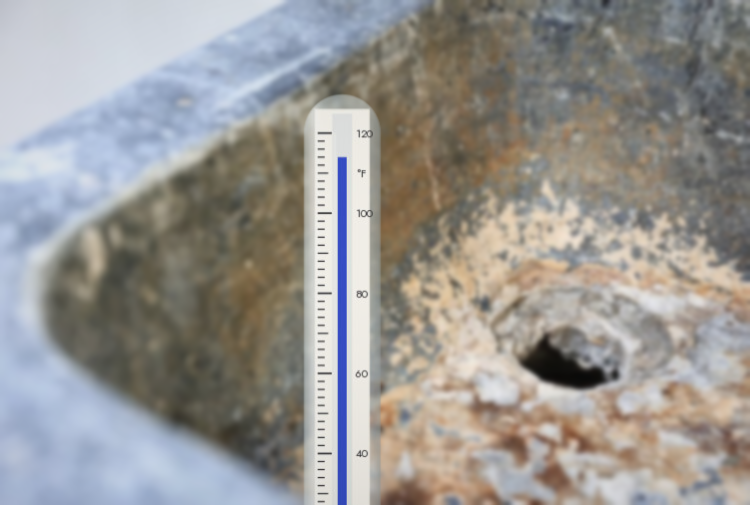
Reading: value=114 unit=°F
